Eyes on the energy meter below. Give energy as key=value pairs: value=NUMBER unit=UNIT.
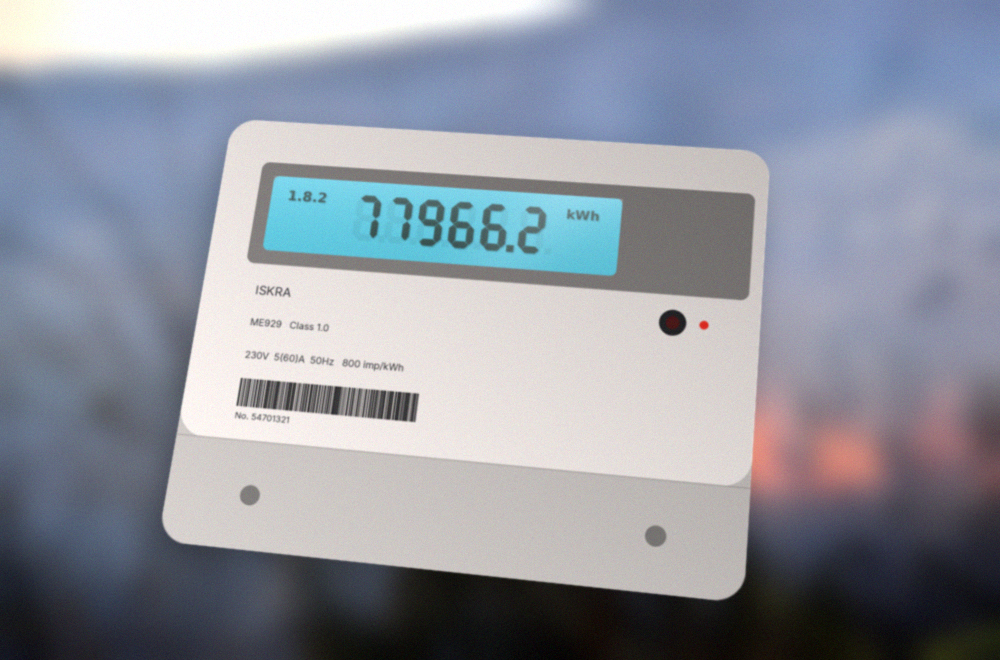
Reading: value=77966.2 unit=kWh
